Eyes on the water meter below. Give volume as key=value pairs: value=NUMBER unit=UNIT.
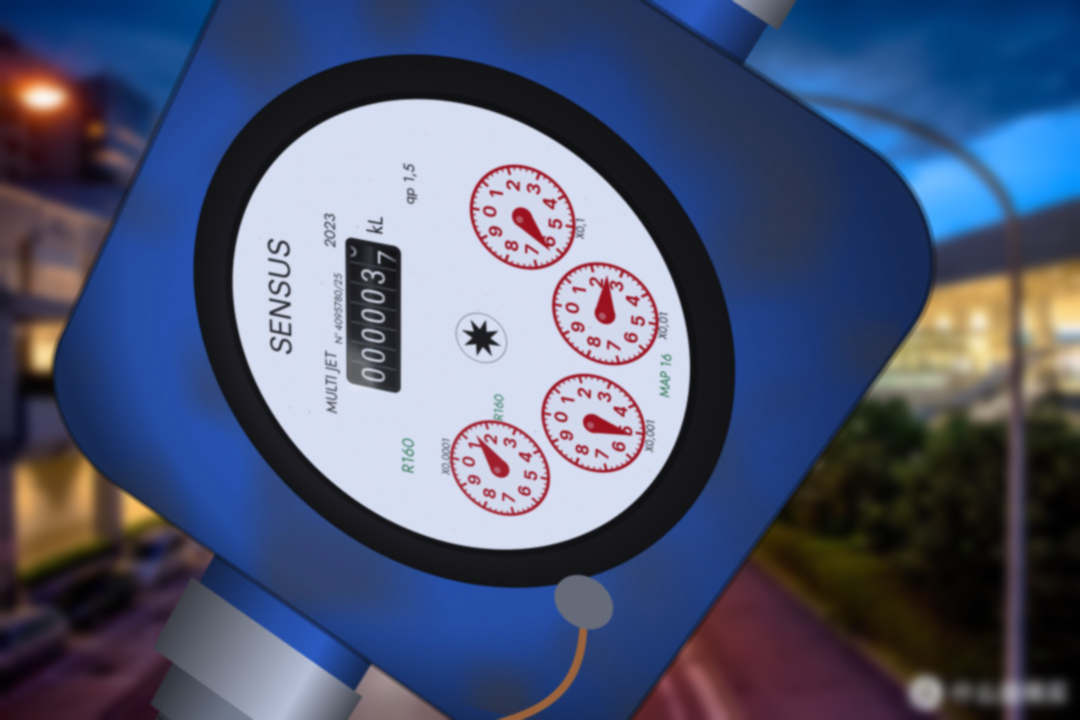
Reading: value=36.6251 unit=kL
